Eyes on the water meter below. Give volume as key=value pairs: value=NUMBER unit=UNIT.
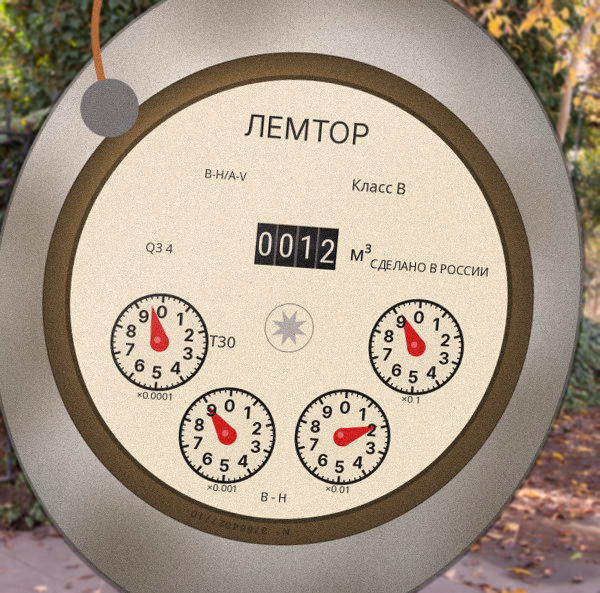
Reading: value=11.9189 unit=m³
